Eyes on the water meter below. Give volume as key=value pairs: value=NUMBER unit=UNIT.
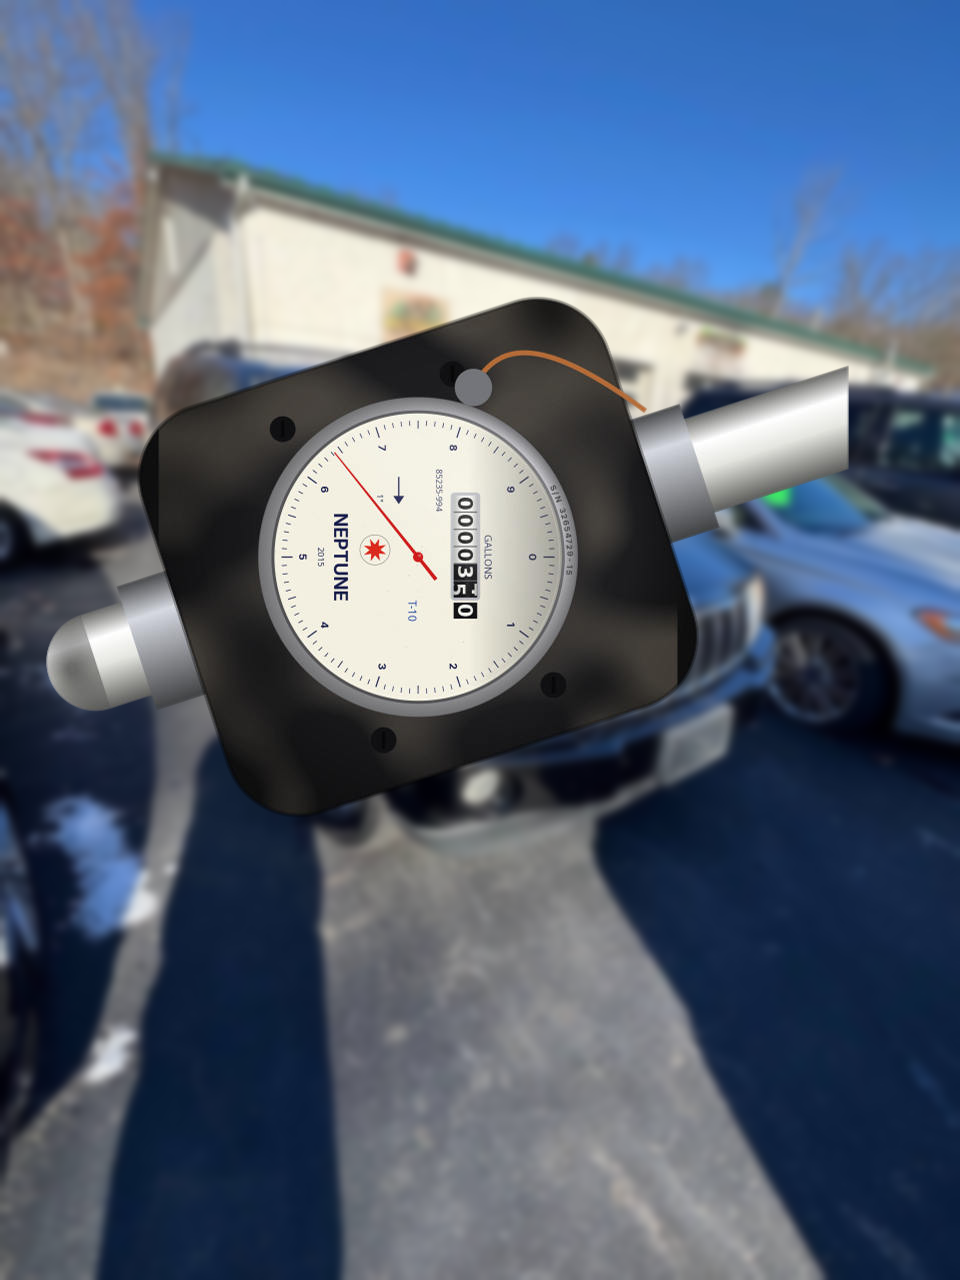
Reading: value=346.4 unit=gal
